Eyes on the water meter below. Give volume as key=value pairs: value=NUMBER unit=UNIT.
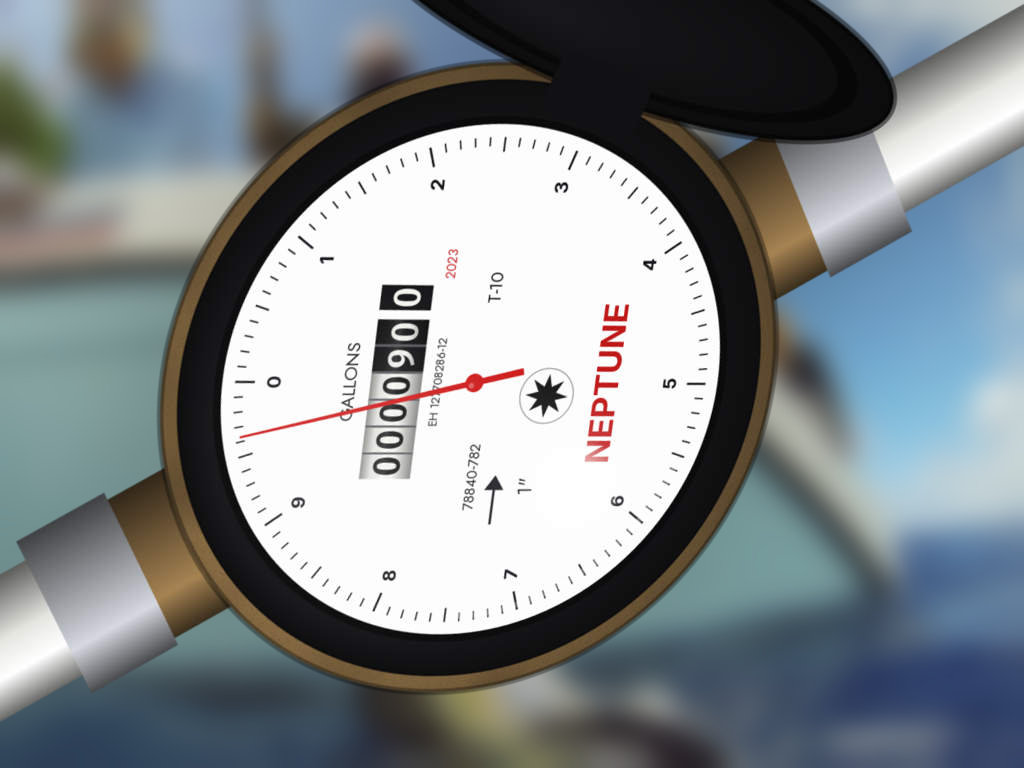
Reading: value=899.6 unit=gal
